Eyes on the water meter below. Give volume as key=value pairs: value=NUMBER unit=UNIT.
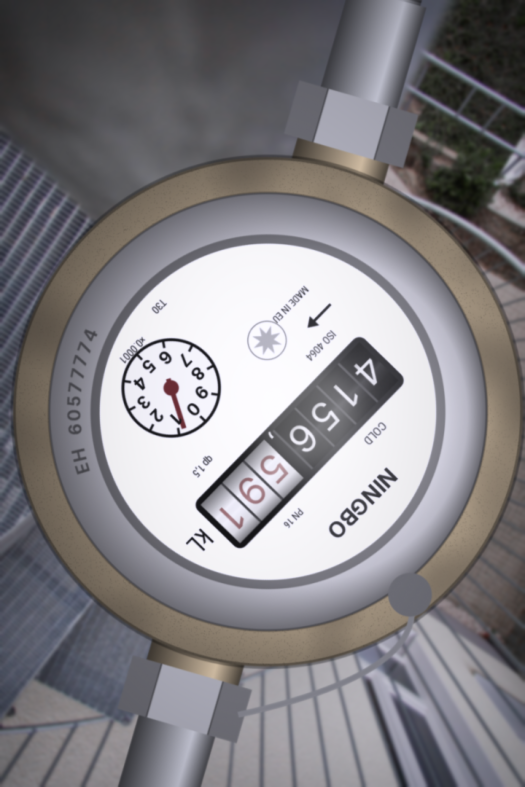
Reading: value=4156.5910 unit=kL
